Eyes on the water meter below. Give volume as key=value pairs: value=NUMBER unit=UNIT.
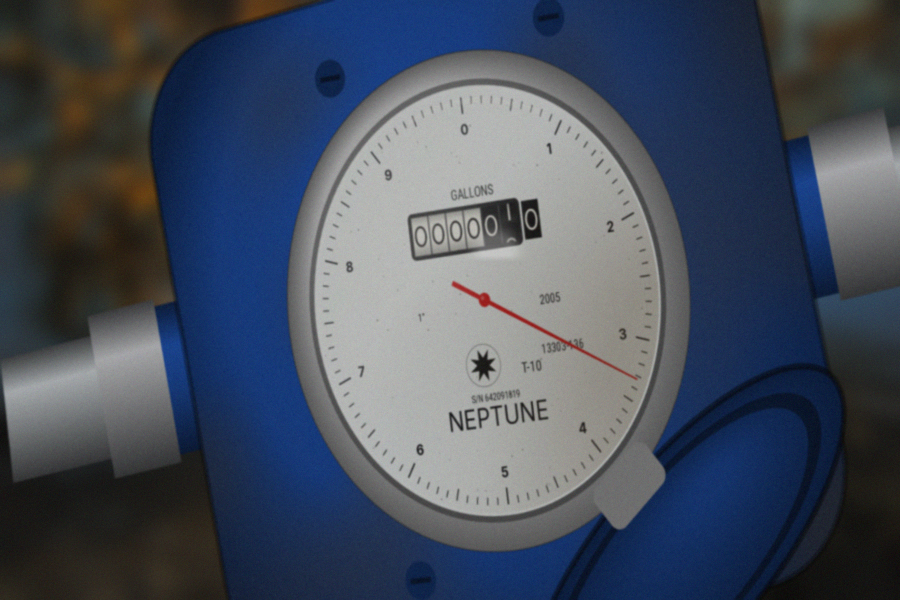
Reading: value=13.3 unit=gal
